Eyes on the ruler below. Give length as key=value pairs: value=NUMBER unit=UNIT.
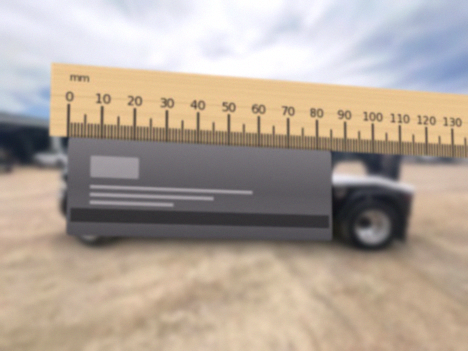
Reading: value=85 unit=mm
